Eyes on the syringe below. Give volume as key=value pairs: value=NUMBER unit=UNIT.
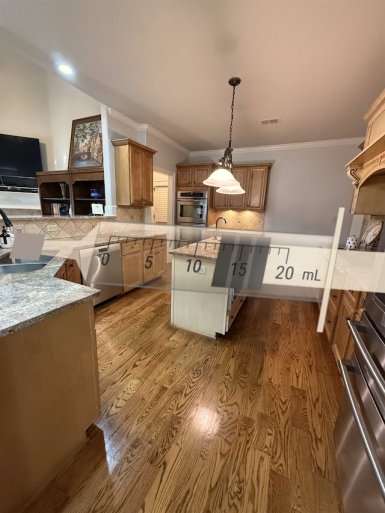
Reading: value=12.5 unit=mL
